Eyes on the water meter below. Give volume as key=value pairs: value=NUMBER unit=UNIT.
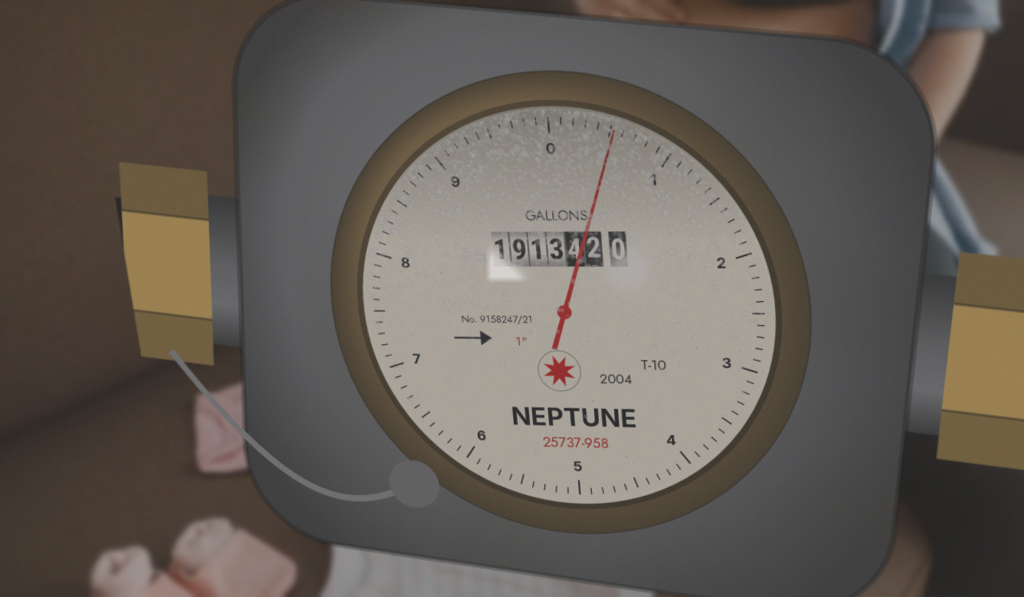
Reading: value=1913420.5 unit=gal
